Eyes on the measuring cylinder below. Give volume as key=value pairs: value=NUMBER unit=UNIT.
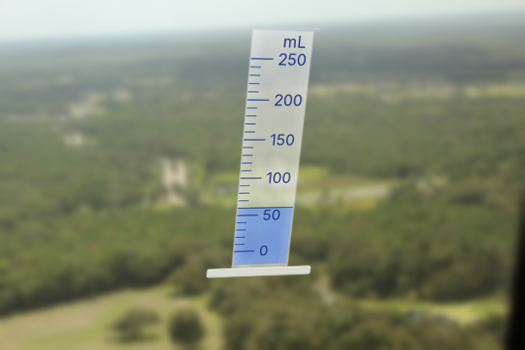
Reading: value=60 unit=mL
